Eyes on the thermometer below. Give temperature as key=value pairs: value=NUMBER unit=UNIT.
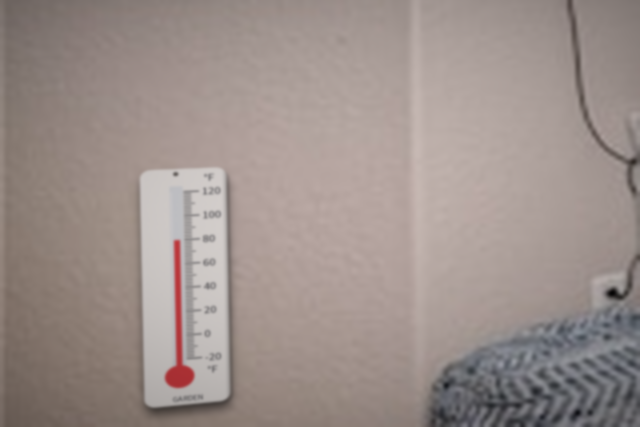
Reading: value=80 unit=°F
